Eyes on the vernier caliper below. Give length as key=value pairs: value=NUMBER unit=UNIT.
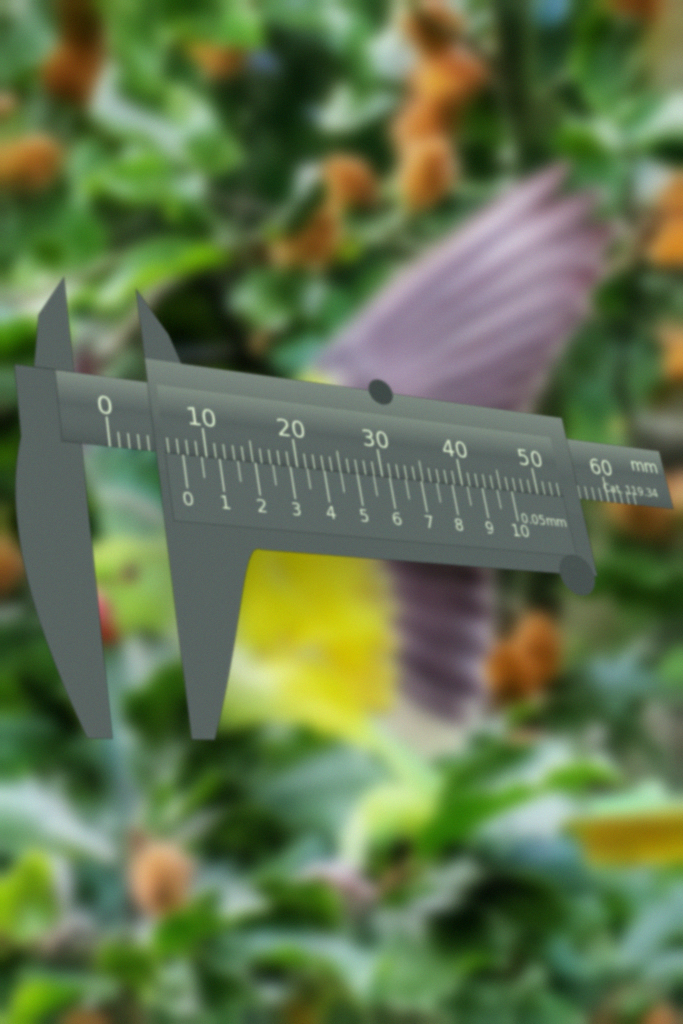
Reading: value=7.5 unit=mm
